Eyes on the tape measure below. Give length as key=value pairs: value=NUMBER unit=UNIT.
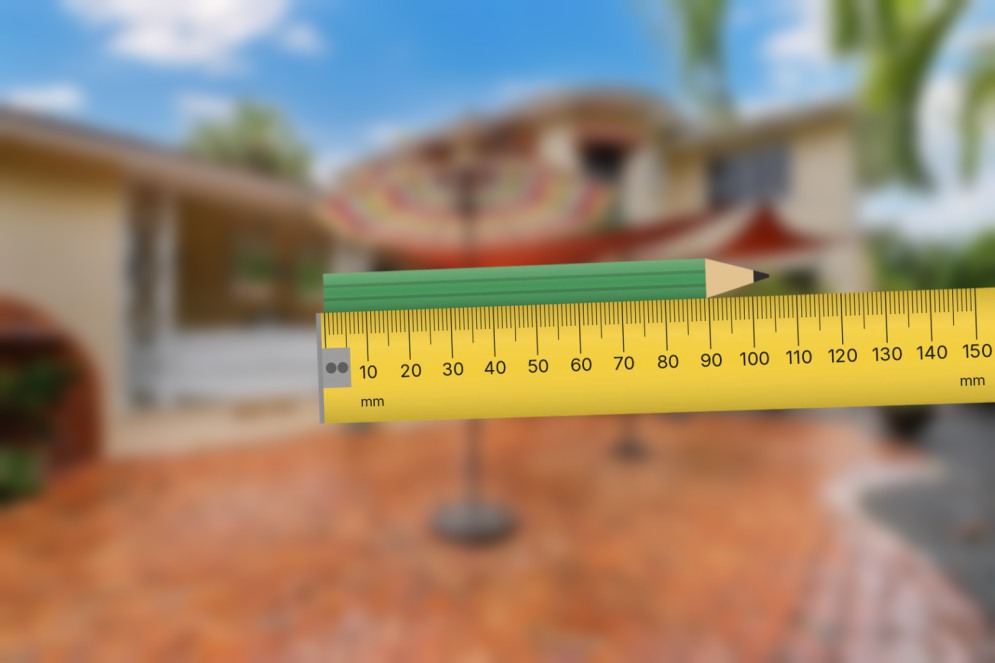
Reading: value=104 unit=mm
